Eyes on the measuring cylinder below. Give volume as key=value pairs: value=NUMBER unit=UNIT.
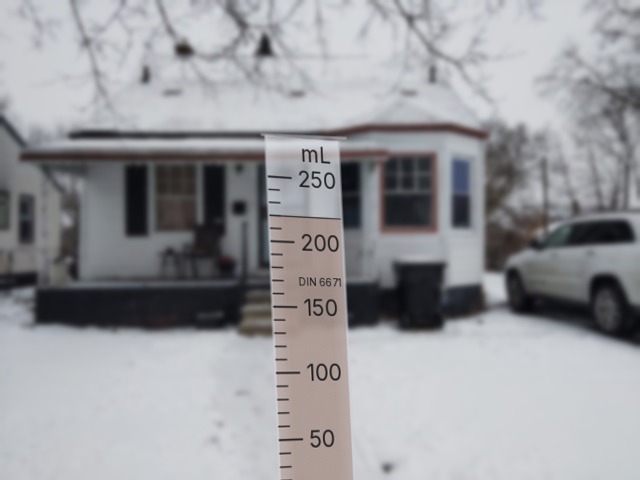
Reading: value=220 unit=mL
